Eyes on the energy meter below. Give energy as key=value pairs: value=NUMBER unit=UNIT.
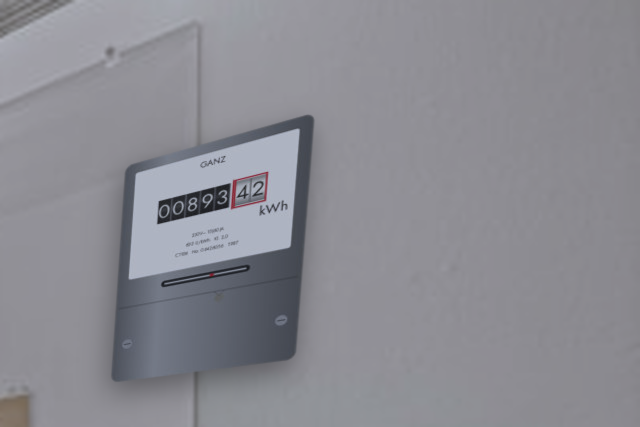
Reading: value=893.42 unit=kWh
